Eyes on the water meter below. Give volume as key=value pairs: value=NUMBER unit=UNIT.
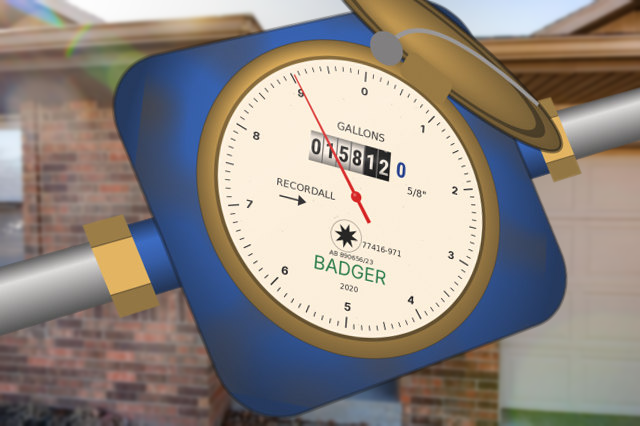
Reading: value=158119.0 unit=gal
